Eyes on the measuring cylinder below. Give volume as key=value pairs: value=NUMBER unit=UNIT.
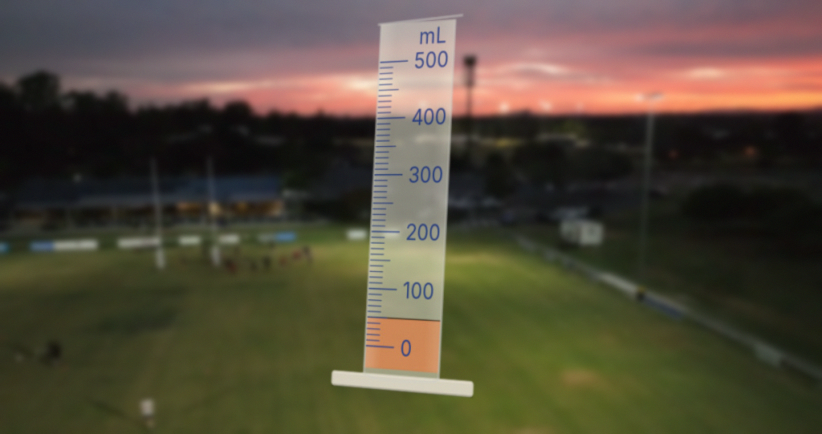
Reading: value=50 unit=mL
